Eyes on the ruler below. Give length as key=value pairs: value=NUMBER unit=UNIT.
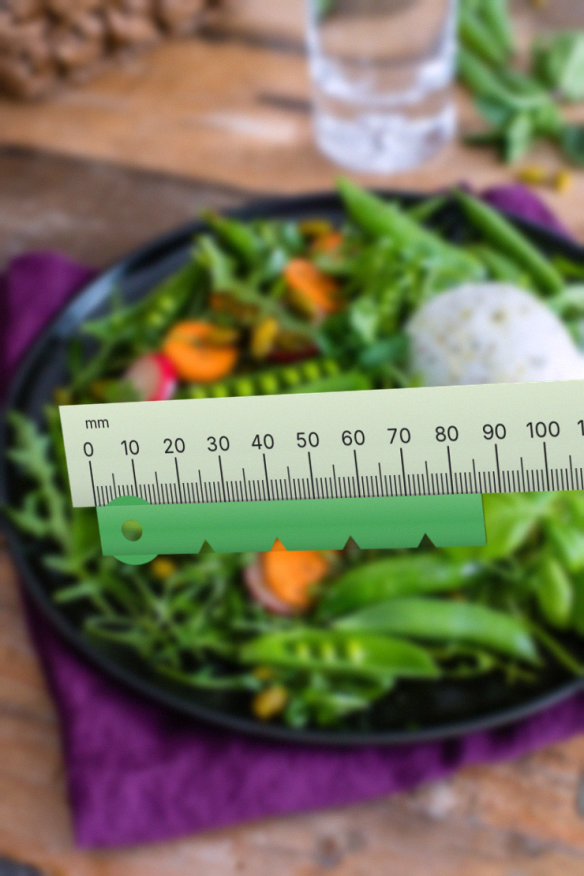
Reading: value=86 unit=mm
